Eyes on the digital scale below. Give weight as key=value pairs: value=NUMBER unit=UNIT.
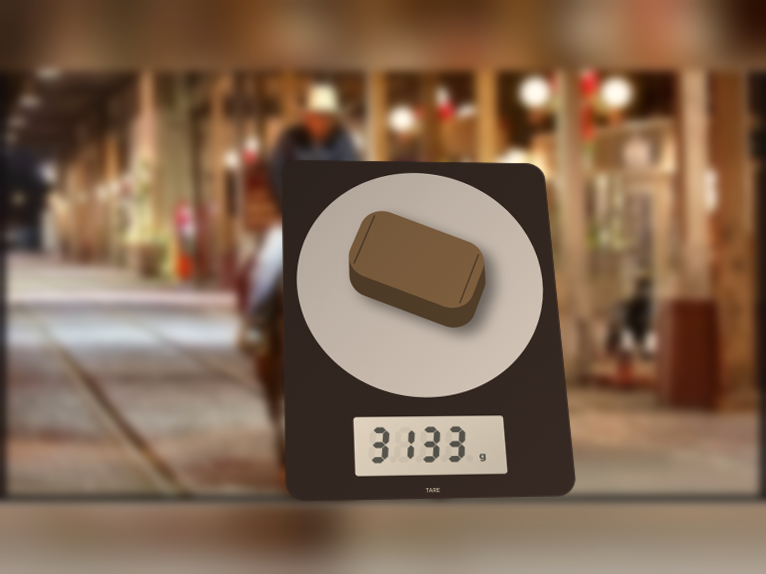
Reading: value=3133 unit=g
